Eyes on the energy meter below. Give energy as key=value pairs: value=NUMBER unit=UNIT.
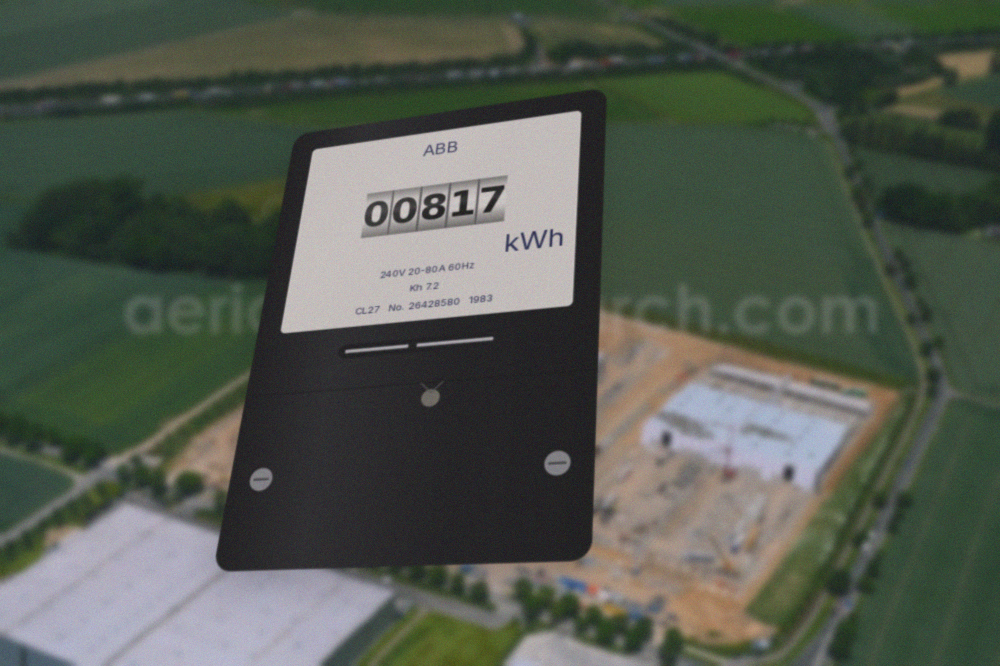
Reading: value=817 unit=kWh
